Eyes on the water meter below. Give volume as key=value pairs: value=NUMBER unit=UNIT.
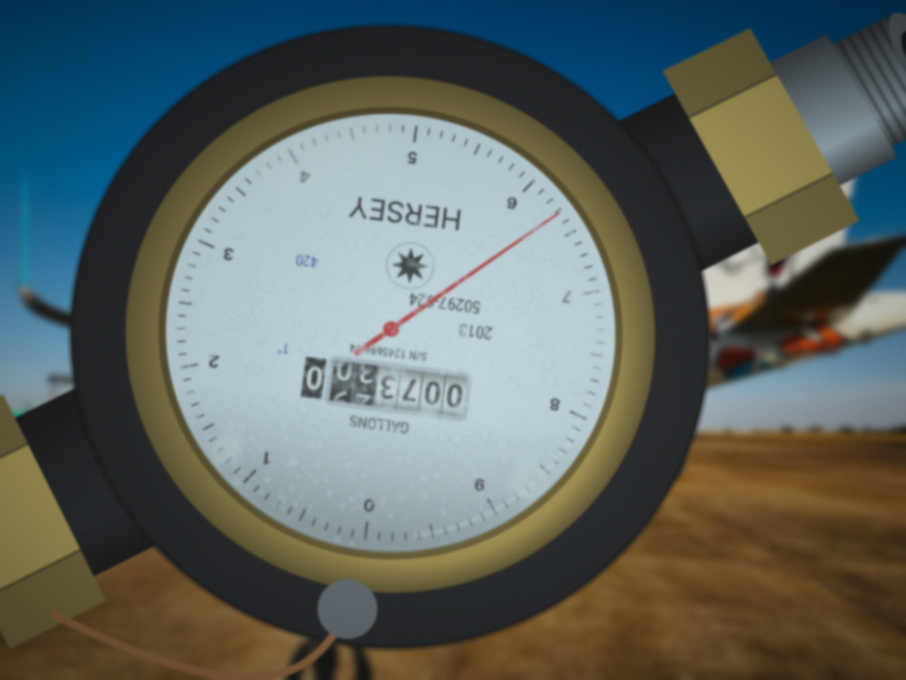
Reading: value=73296.3 unit=gal
